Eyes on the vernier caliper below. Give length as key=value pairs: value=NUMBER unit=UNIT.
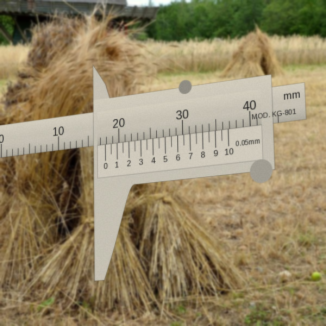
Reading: value=17.8 unit=mm
